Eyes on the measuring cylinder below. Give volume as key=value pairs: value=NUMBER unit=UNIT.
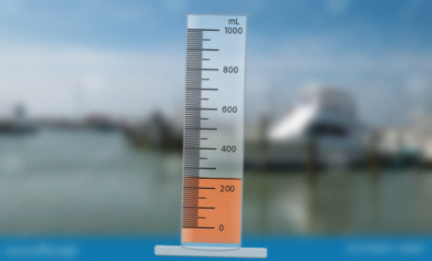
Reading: value=250 unit=mL
